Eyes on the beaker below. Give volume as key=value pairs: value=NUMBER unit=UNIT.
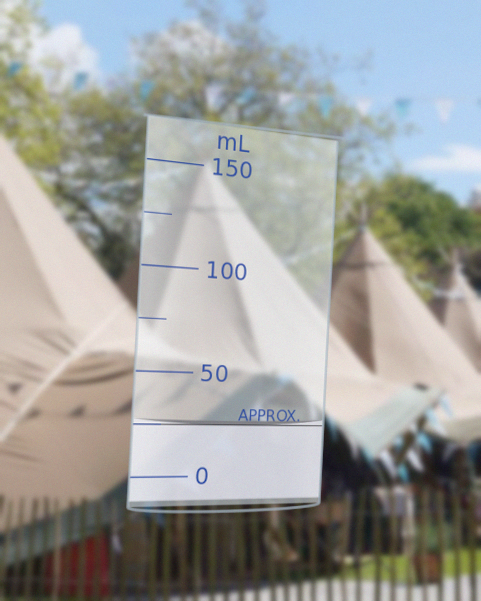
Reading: value=25 unit=mL
